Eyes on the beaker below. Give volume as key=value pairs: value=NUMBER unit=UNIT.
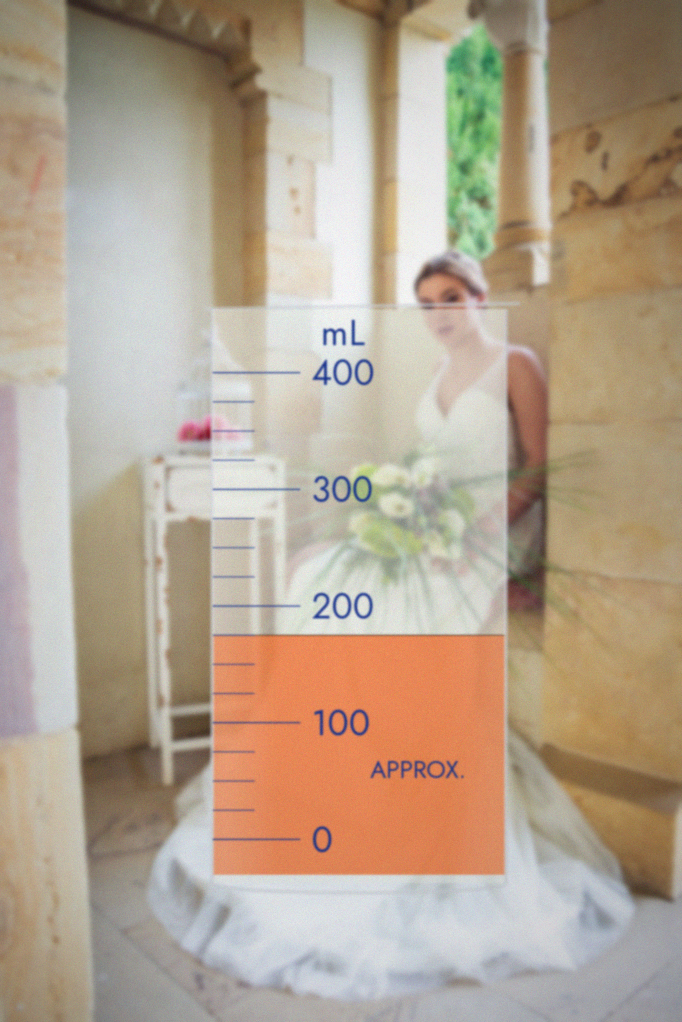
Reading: value=175 unit=mL
